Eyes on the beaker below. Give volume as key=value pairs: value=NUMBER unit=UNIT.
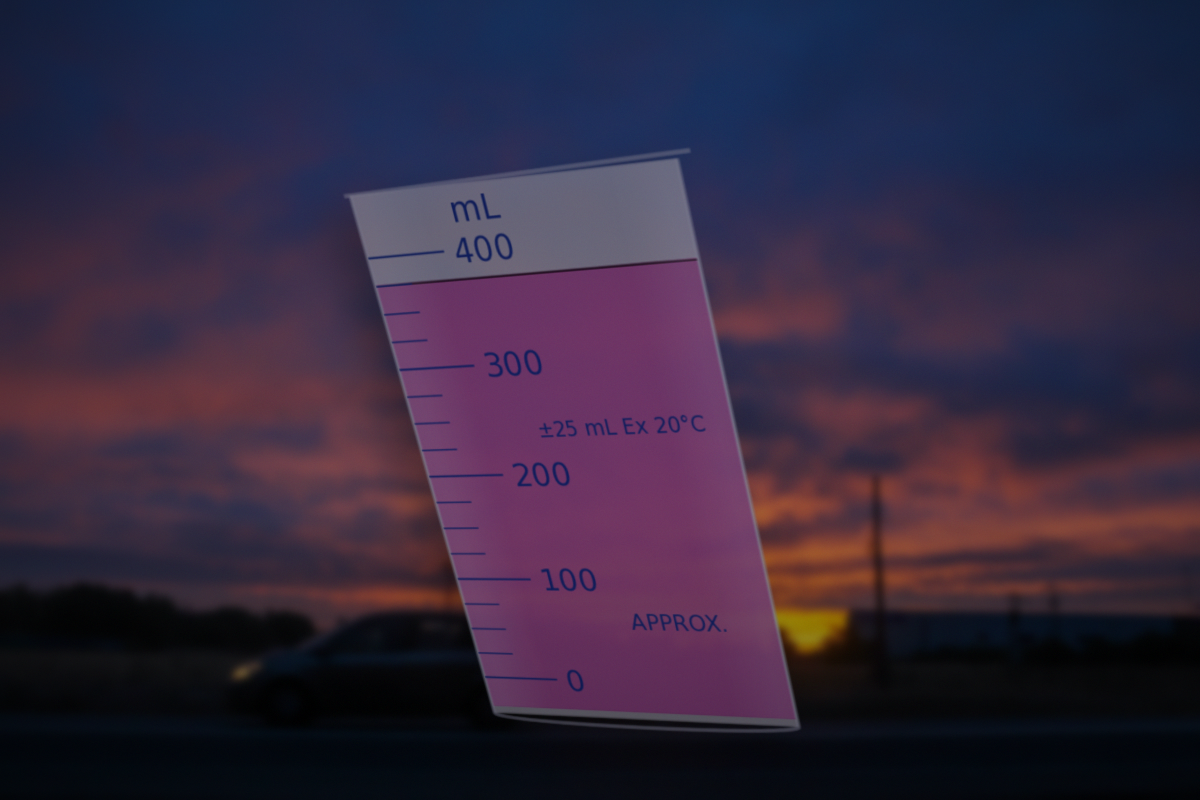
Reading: value=375 unit=mL
